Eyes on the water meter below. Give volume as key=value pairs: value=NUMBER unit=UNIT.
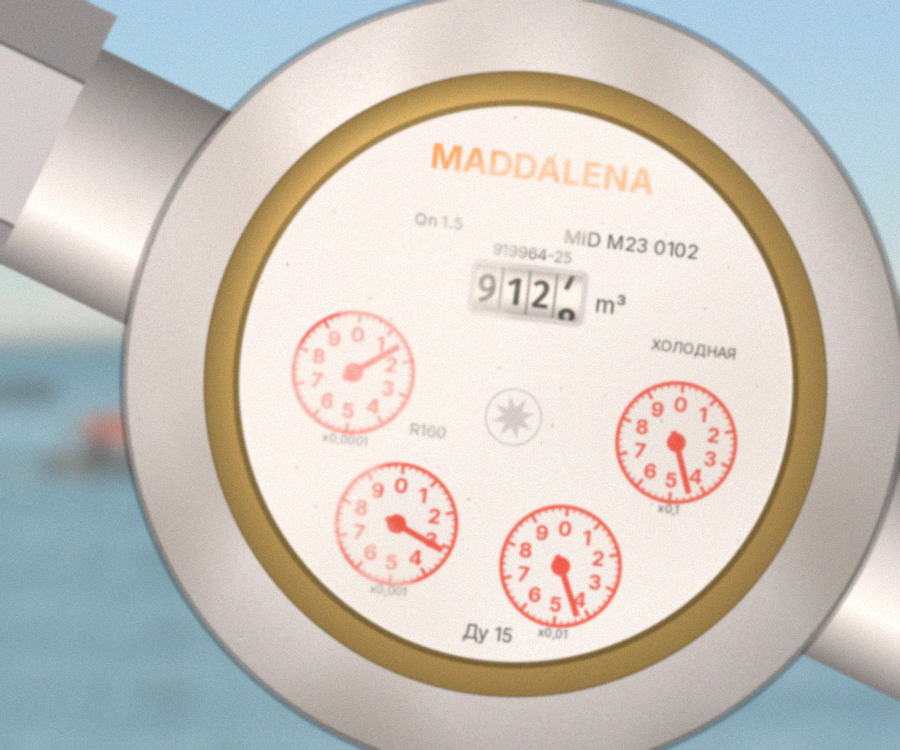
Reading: value=9127.4431 unit=m³
